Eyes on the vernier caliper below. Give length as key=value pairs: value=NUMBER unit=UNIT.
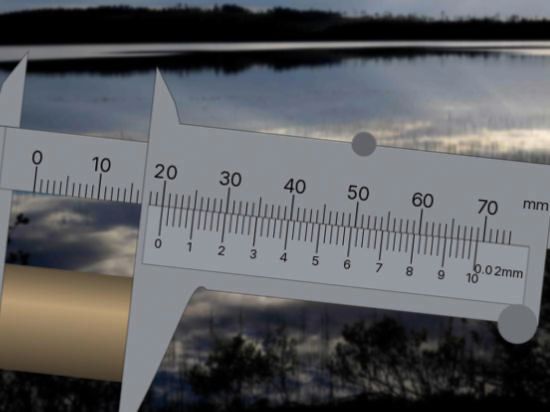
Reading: value=20.0 unit=mm
